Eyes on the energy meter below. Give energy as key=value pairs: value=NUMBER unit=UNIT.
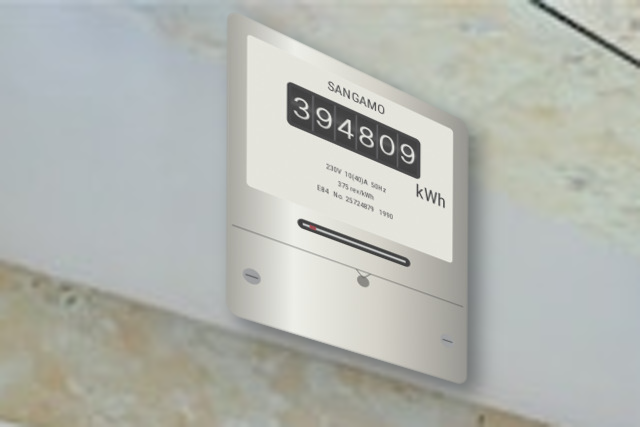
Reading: value=394809 unit=kWh
